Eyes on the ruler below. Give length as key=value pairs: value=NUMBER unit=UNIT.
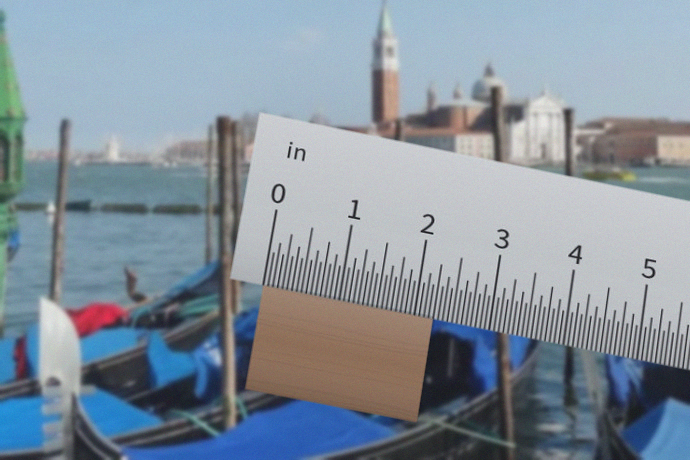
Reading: value=2.25 unit=in
